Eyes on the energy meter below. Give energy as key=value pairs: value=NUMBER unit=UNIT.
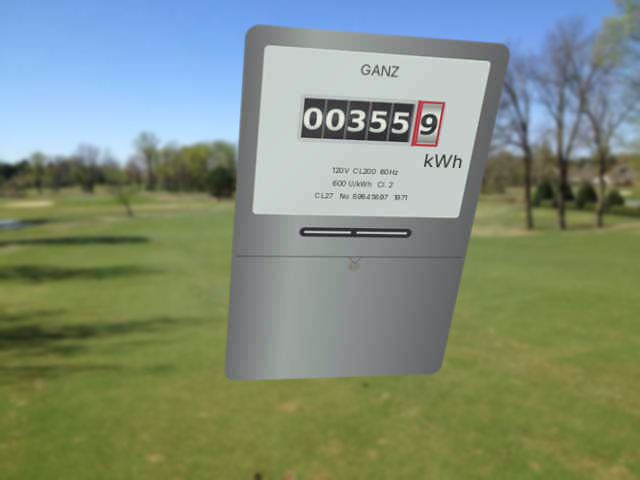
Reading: value=355.9 unit=kWh
